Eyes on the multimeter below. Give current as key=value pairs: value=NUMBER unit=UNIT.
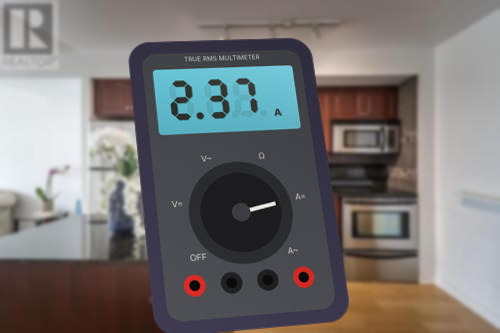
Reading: value=2.37 unit=A
